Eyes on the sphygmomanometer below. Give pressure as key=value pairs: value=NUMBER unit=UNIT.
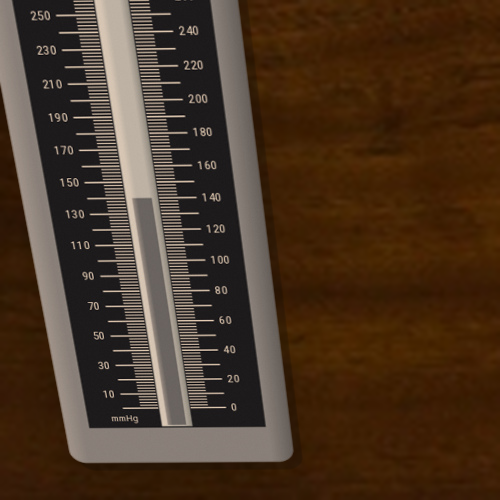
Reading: value=140 unit=mmHg
